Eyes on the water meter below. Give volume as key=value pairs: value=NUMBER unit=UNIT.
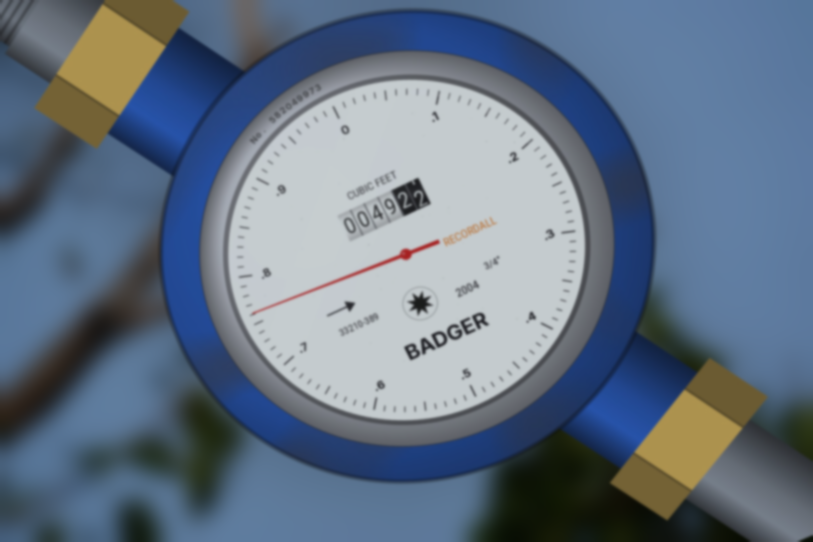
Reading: value=4921.76 unit=ft³
